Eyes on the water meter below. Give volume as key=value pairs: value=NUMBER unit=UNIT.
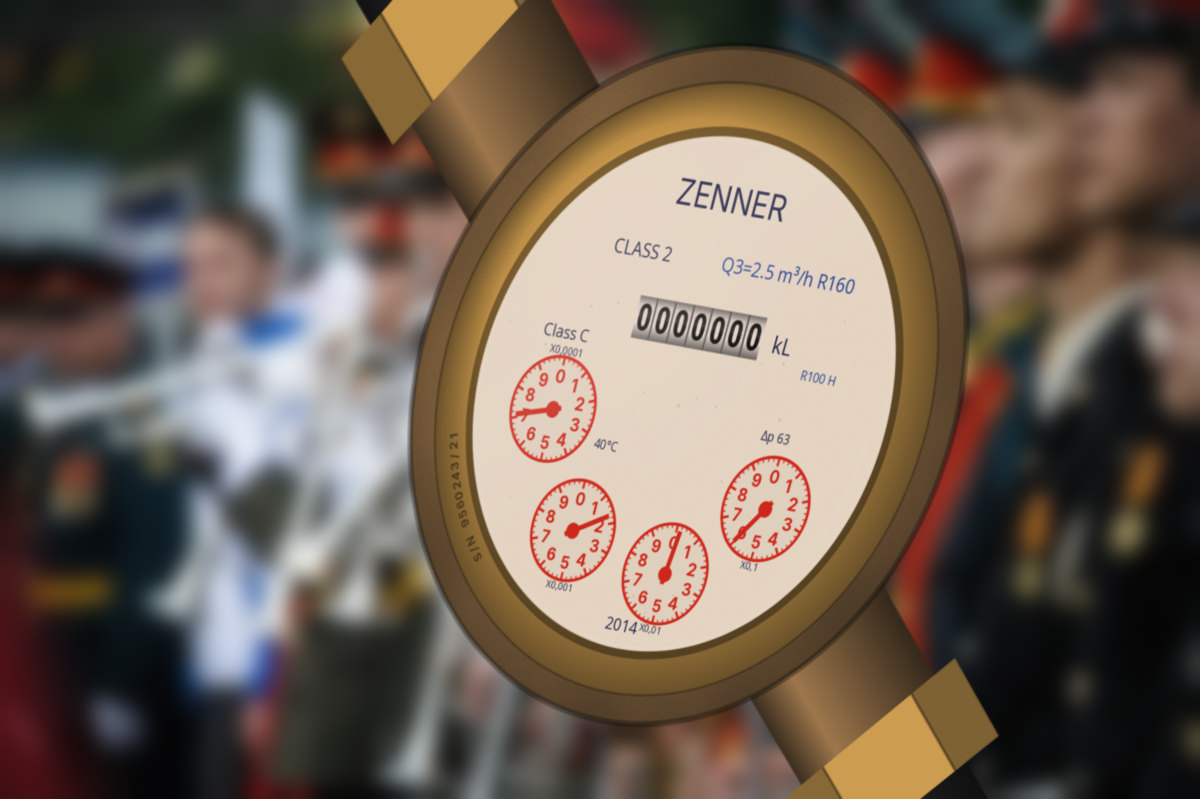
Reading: value=0.6017 unit=kL
